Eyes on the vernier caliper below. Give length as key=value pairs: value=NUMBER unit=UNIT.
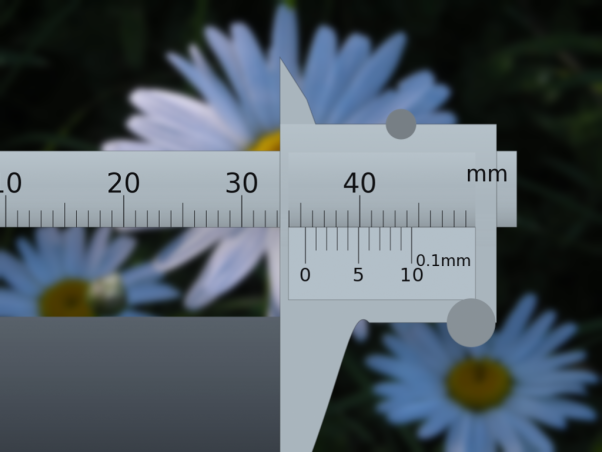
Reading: value=35.4 unit=mm
